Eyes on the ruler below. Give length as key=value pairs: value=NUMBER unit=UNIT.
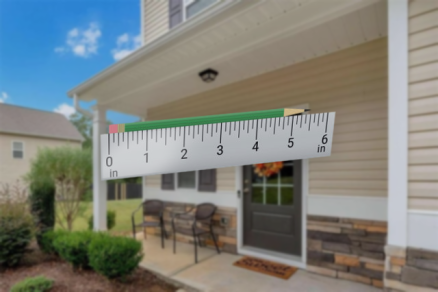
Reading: value=5.5 unit=in
